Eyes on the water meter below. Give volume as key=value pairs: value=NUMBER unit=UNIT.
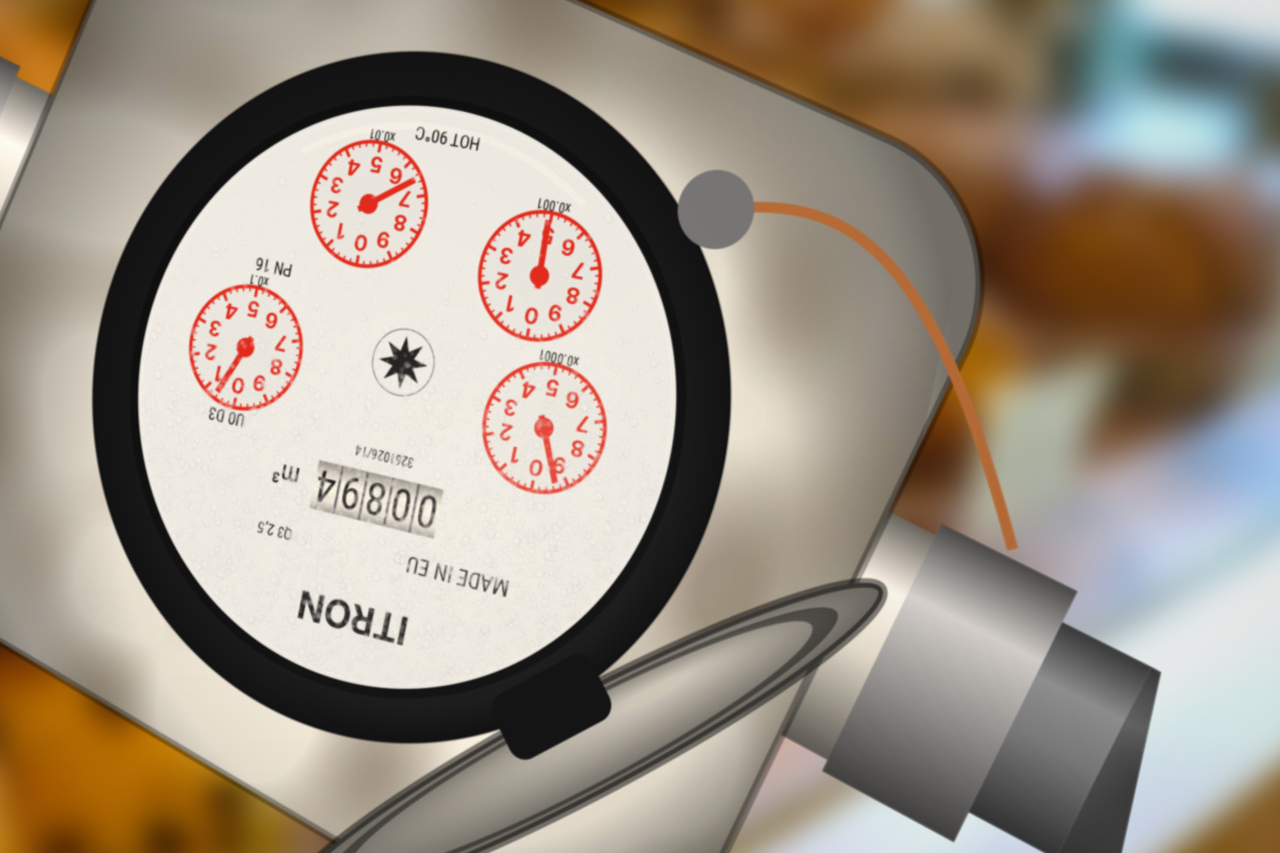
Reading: value=894.0649 unit=m³
